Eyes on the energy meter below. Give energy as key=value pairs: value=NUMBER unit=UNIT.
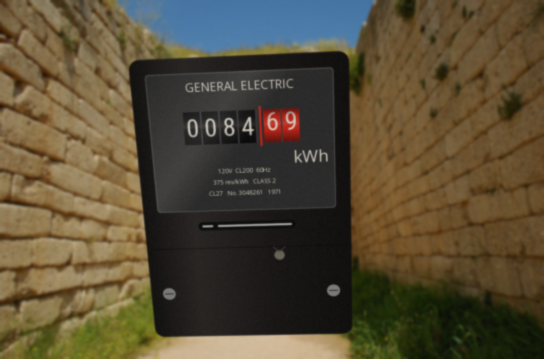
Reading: value=84.69 unit=kWh
